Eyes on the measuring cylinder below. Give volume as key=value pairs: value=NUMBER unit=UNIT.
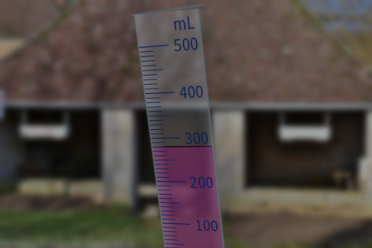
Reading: value=280 unit=mL
